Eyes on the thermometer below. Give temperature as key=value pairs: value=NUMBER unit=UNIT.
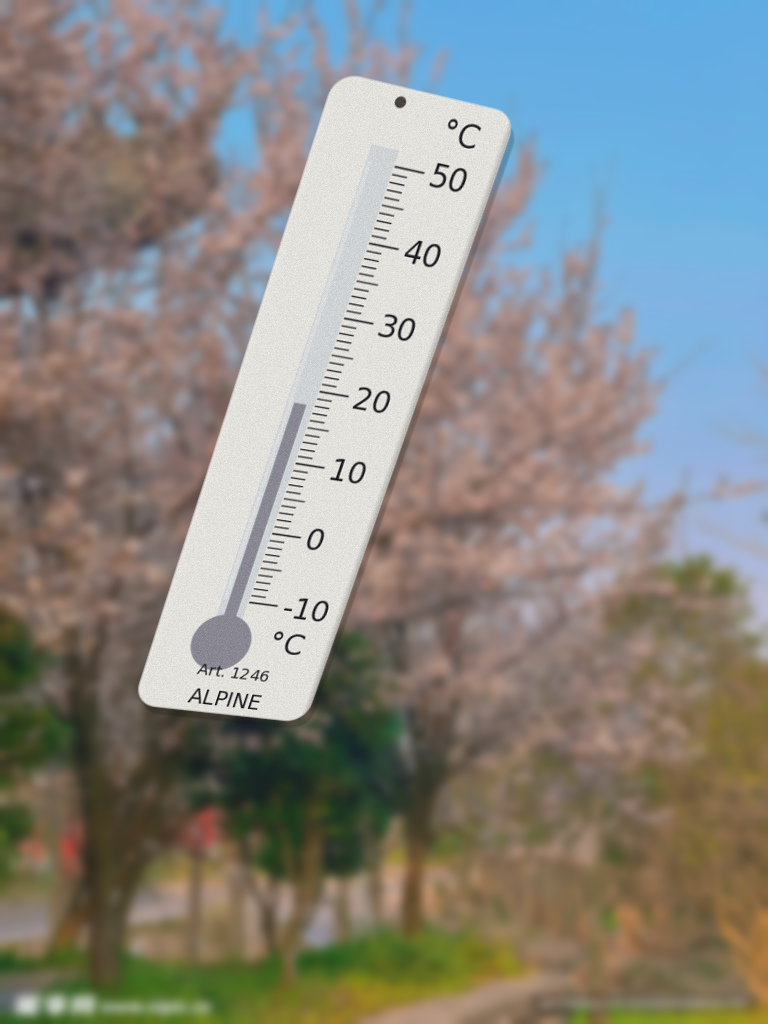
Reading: value=18 unit=°C
